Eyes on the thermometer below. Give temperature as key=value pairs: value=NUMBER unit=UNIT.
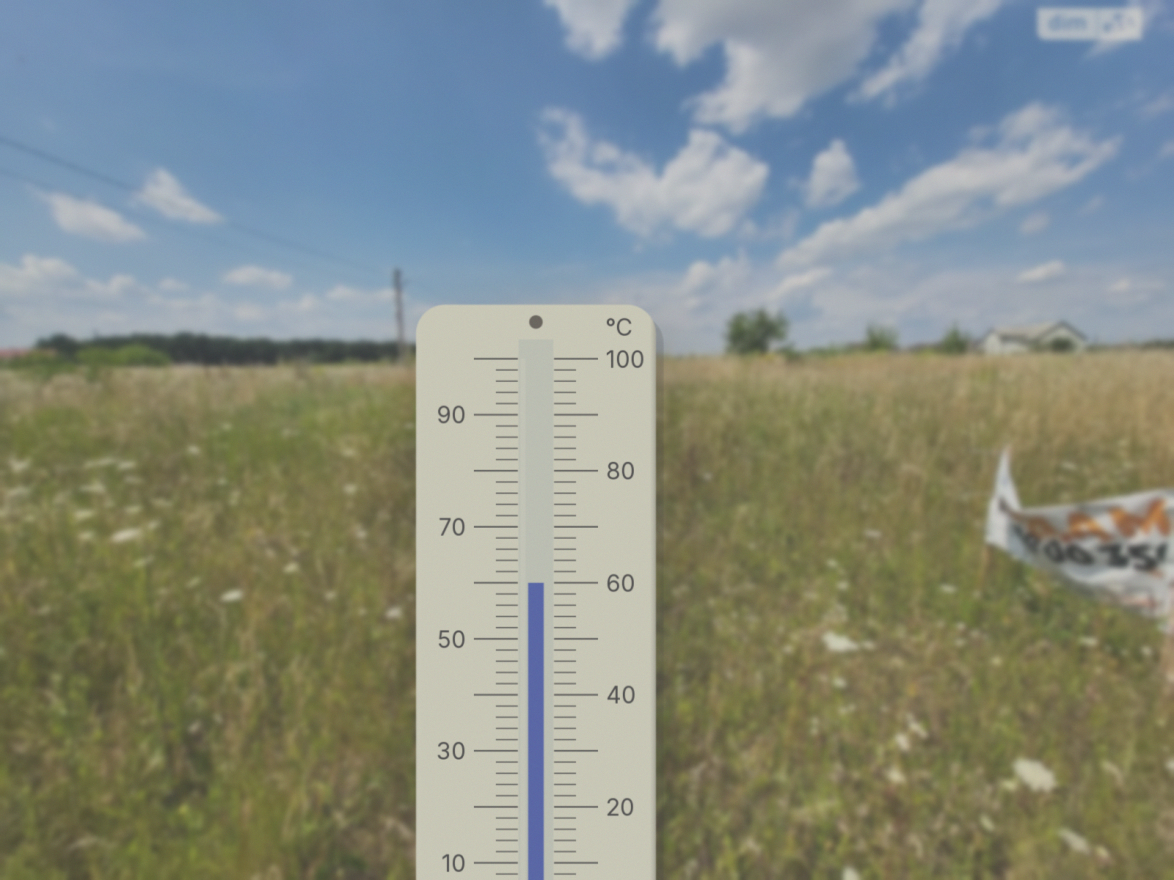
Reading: value=60 unit=°C
